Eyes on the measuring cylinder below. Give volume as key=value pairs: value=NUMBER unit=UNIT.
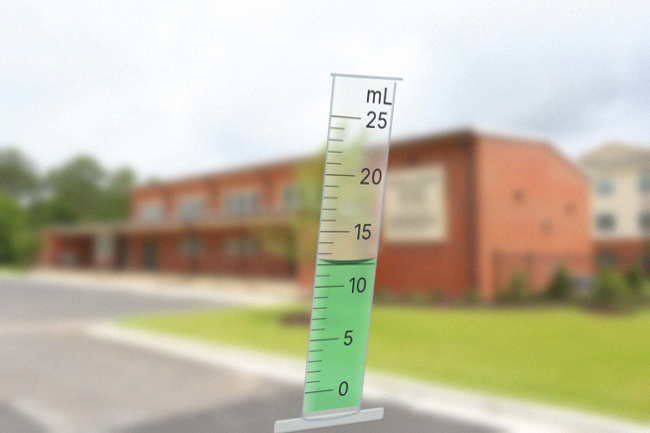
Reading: value=12 unit=mL
